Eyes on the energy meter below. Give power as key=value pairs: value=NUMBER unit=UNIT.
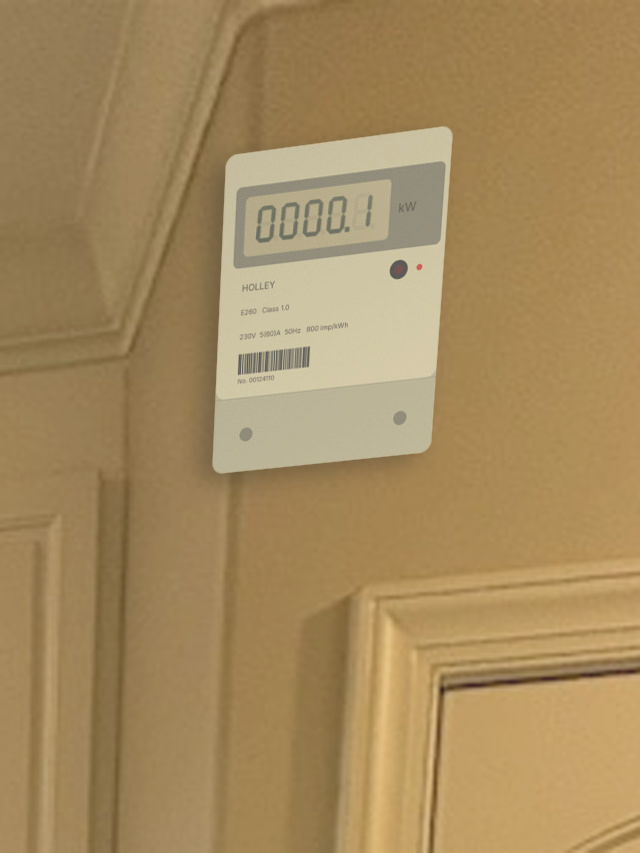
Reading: value=0.1 unit=kW
